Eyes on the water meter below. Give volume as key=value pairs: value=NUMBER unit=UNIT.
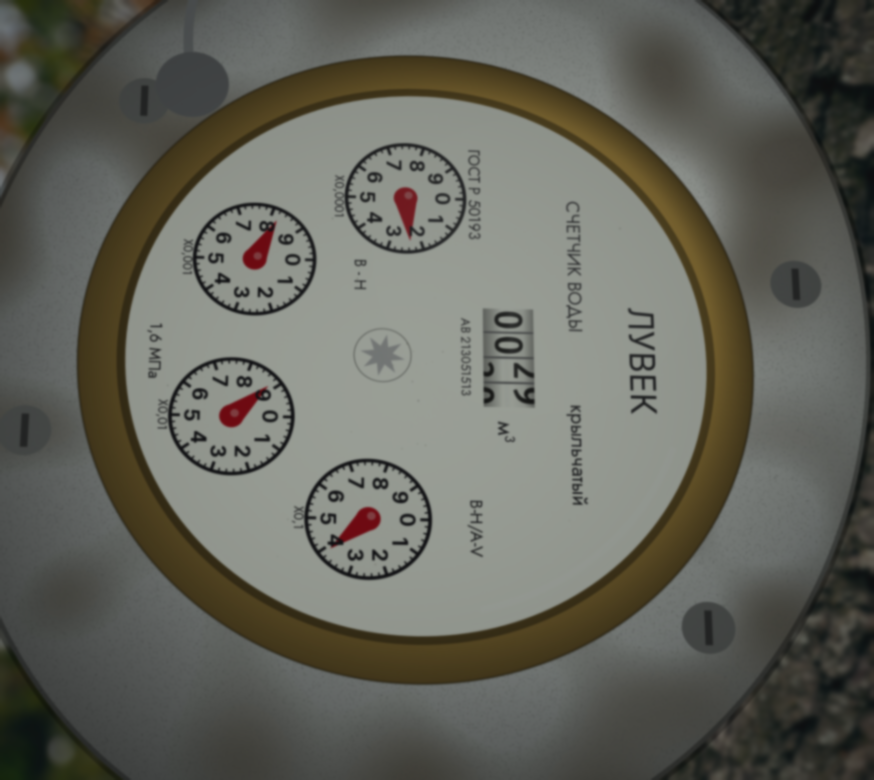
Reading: value=29.3882 unit=m³
